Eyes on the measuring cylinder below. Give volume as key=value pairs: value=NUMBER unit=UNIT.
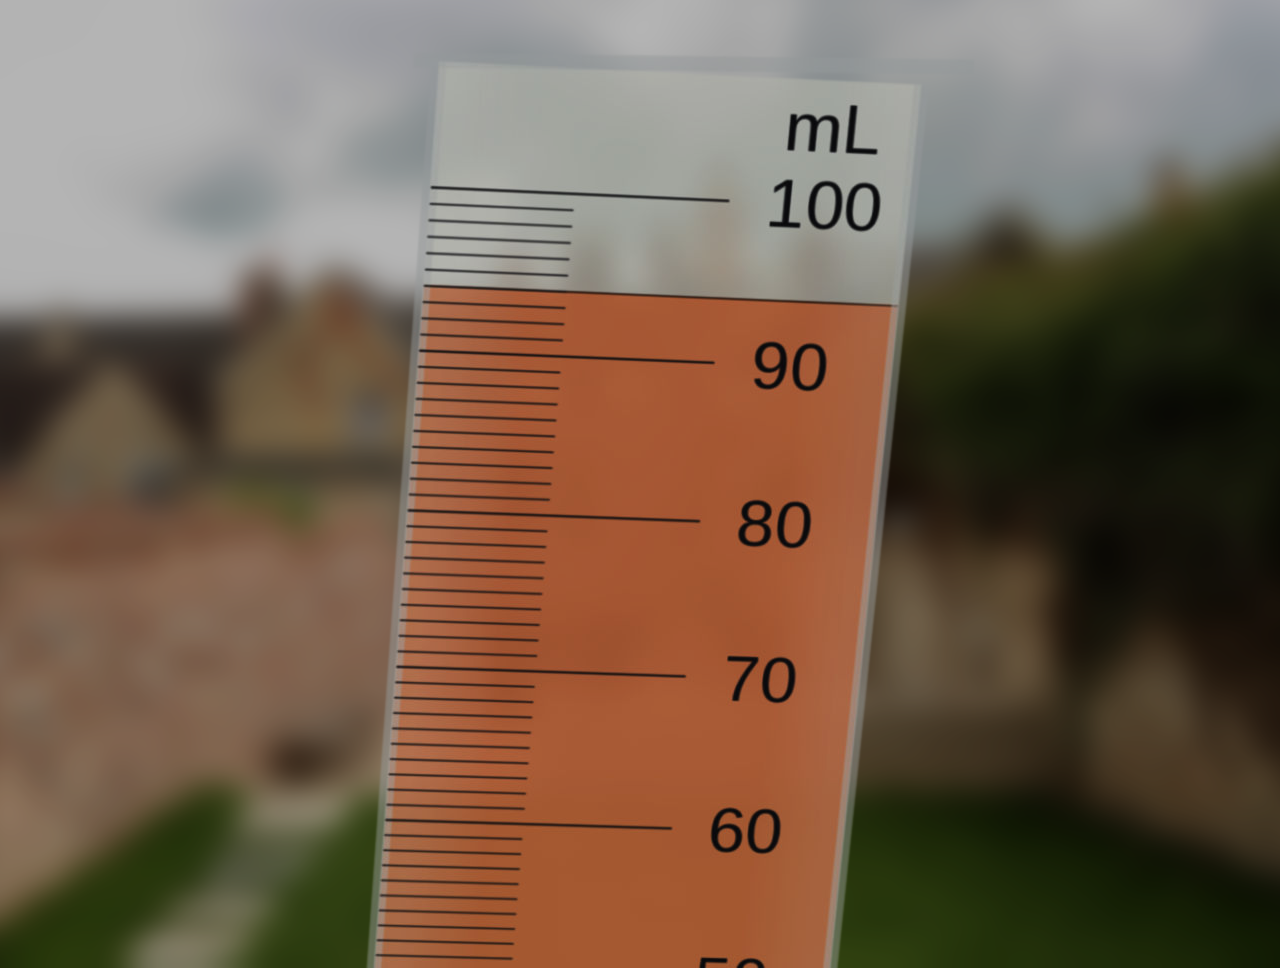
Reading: value=94 unit=mL
